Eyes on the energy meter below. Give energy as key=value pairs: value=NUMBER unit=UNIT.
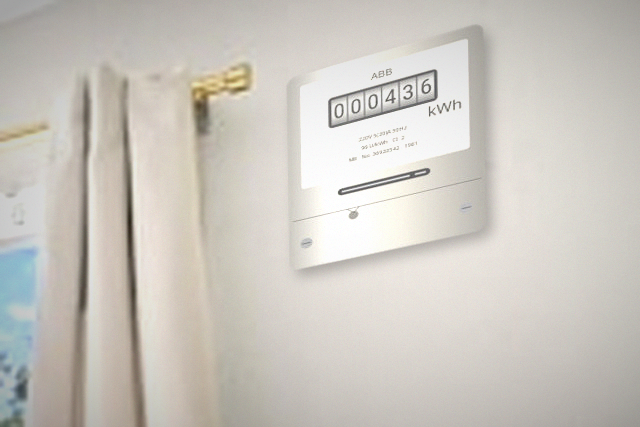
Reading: value=436 unit=kWh
